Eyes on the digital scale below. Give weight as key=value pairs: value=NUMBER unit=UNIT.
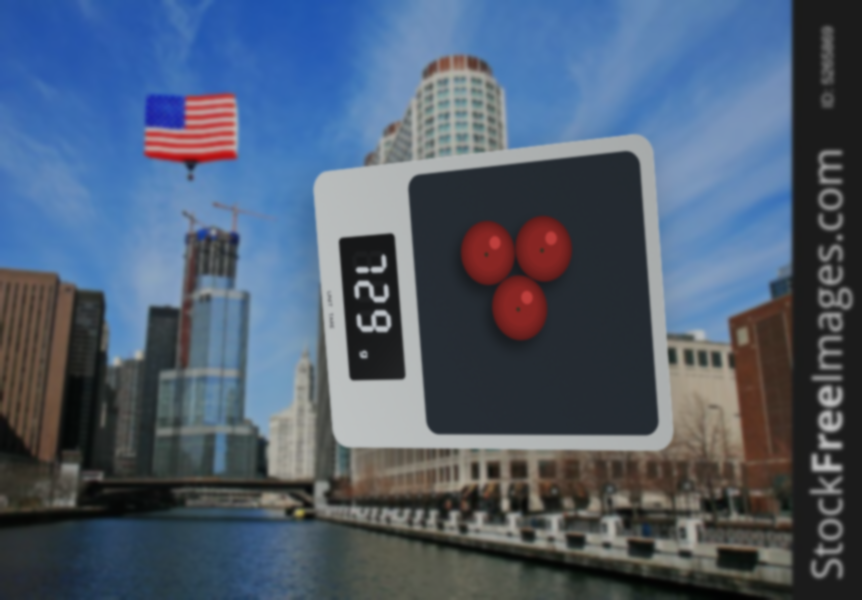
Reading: value=729 unit=g
